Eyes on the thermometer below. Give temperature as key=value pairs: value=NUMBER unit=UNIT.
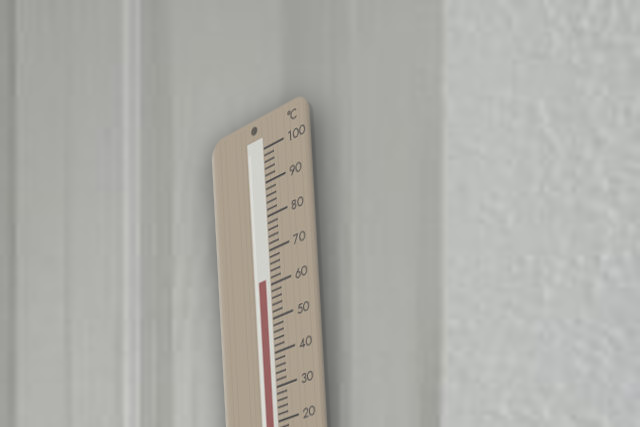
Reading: value=62 unit=°C
